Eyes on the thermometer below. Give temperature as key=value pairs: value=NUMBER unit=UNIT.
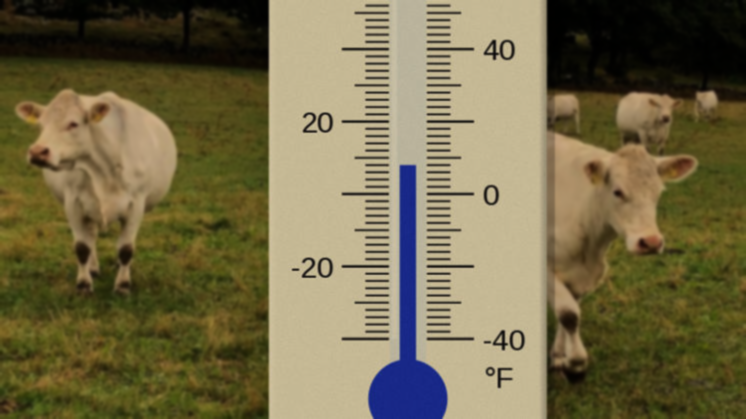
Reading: value=8 unit=°F
